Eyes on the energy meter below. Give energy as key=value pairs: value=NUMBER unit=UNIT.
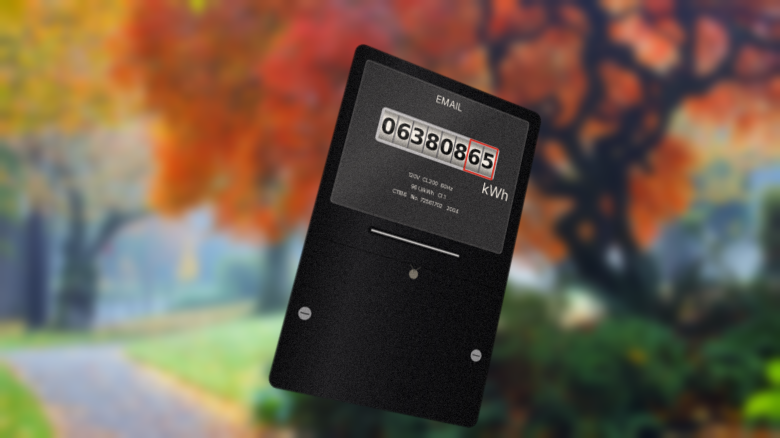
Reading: value=63808.65 unit=kWh
